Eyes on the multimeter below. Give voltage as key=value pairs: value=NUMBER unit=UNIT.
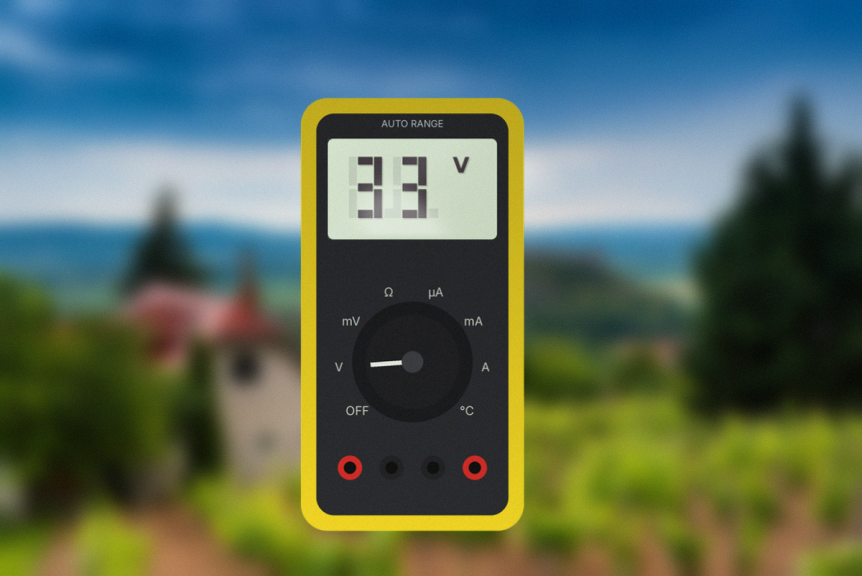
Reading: value=33 unit=V
